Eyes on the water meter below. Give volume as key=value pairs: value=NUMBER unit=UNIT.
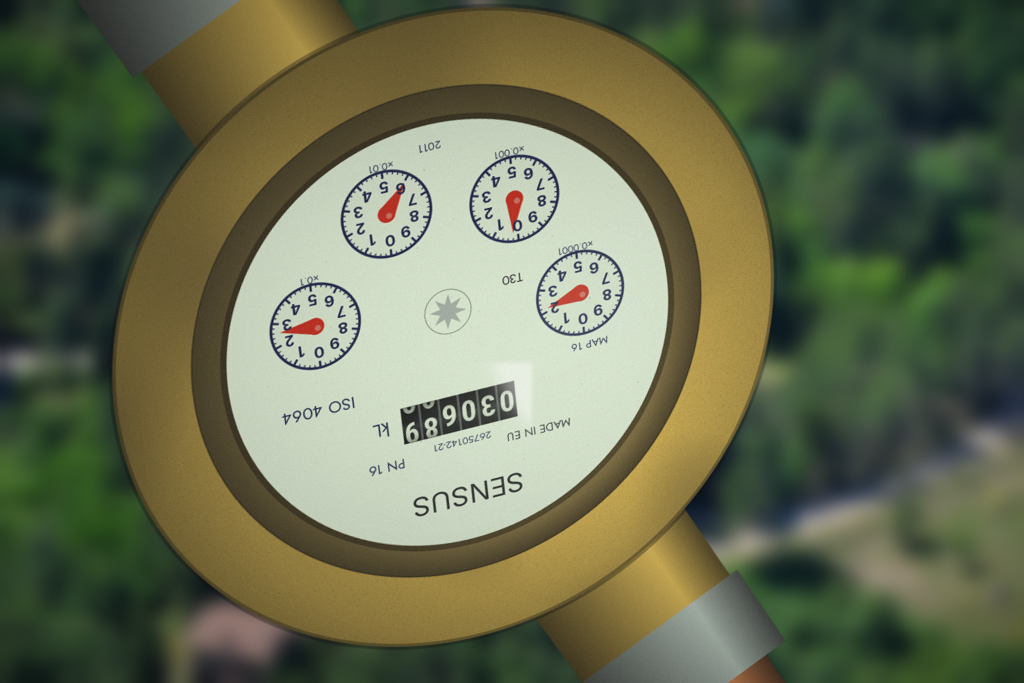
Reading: value=30689.2602 unit=kL
